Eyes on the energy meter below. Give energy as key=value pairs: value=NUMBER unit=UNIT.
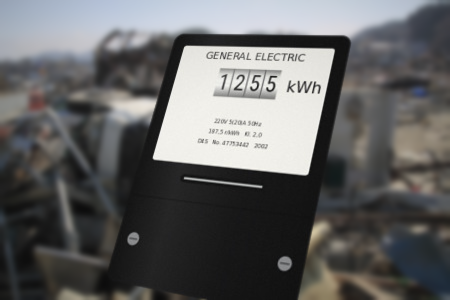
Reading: value=1255 unit=kWh
